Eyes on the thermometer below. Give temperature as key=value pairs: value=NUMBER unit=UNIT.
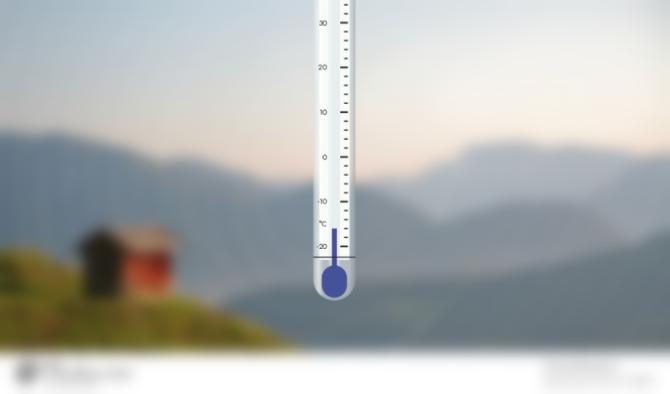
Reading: value=-16 unit=°C
